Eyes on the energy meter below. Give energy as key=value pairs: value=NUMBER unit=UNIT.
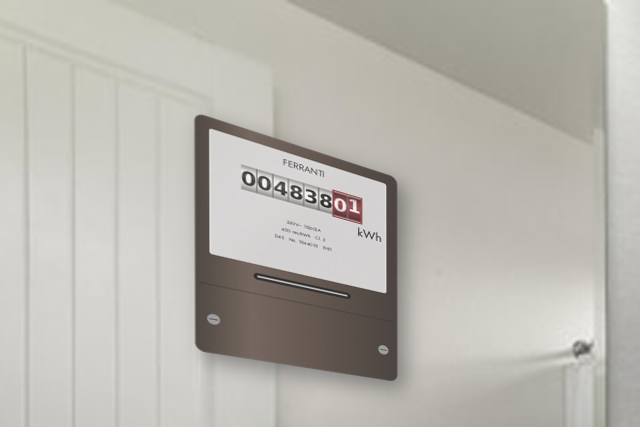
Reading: value=4838.01 unit=kWh
